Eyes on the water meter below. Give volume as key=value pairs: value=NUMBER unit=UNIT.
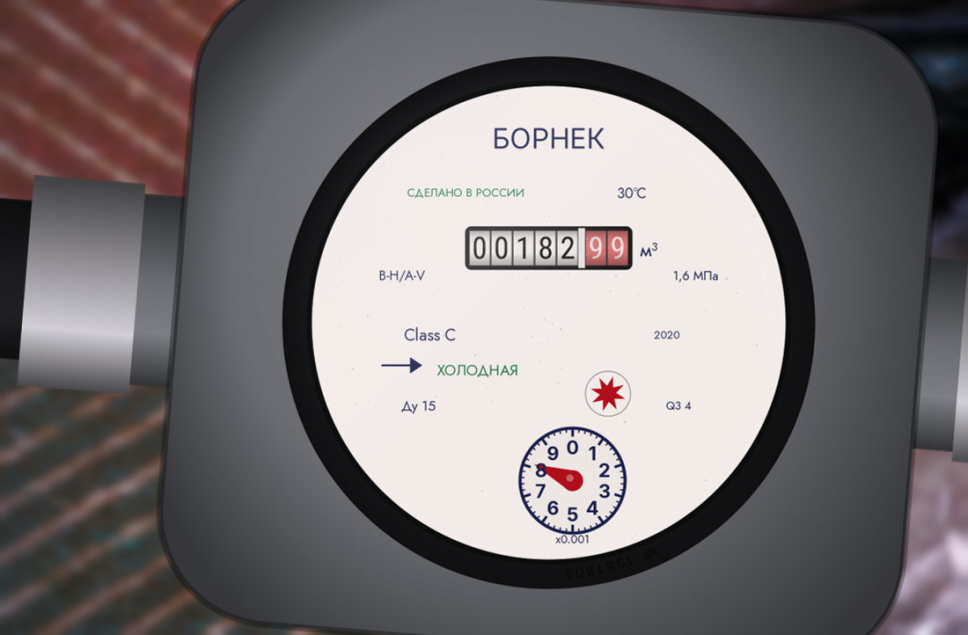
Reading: value=182.998 unit=m³
